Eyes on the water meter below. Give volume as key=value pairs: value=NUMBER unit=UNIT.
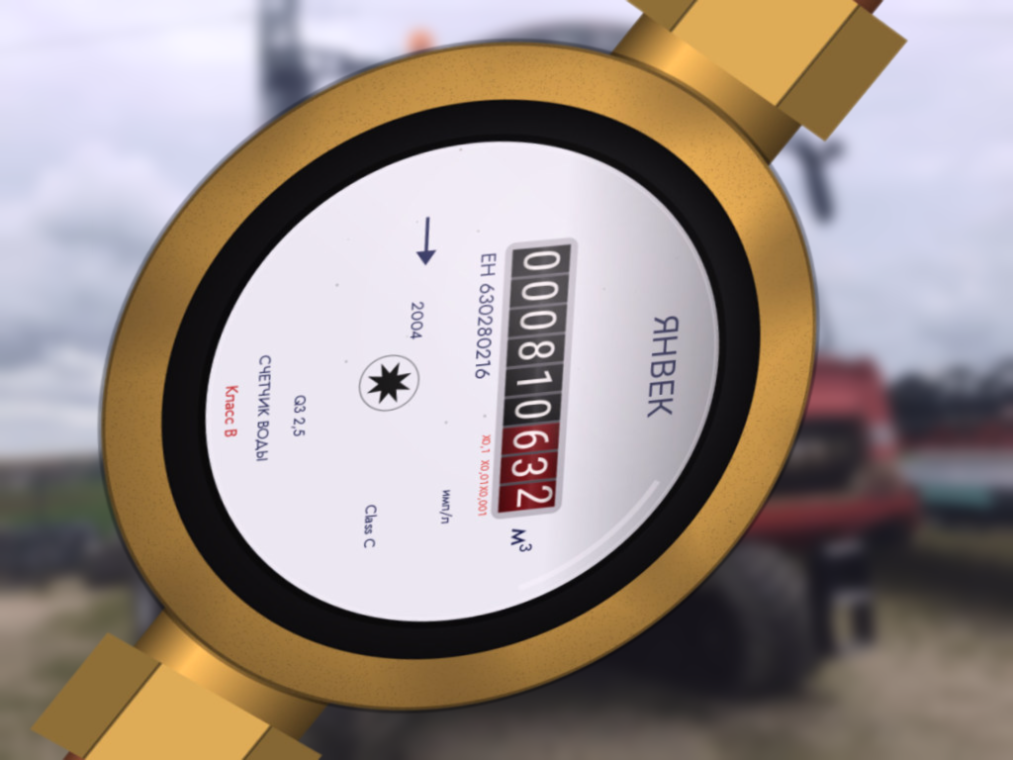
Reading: value=810.632 unit=m³
